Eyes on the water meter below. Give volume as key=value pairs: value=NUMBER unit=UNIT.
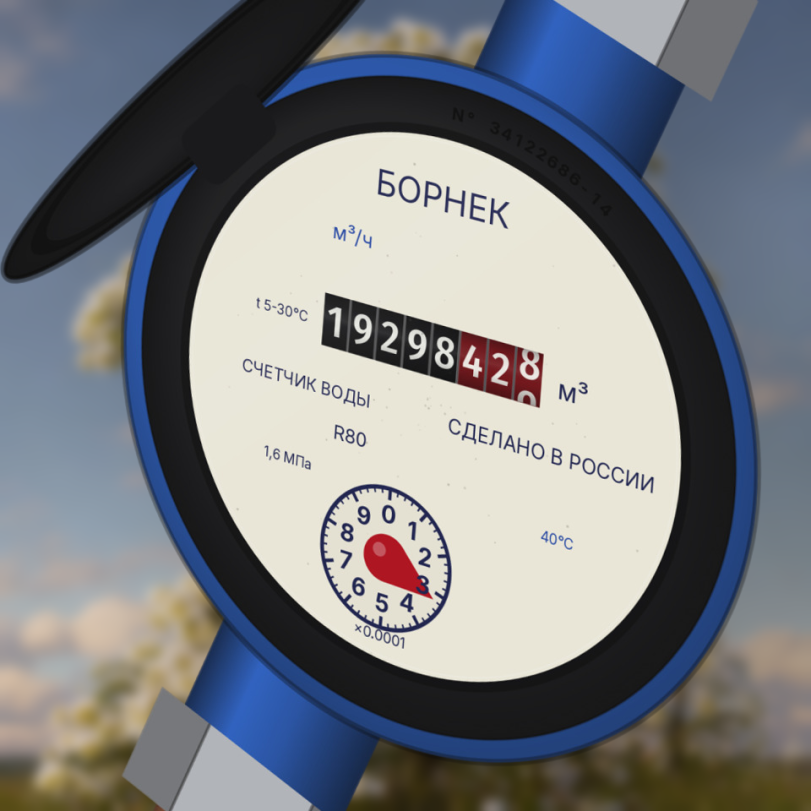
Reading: value=19298.4283 unit=m³
